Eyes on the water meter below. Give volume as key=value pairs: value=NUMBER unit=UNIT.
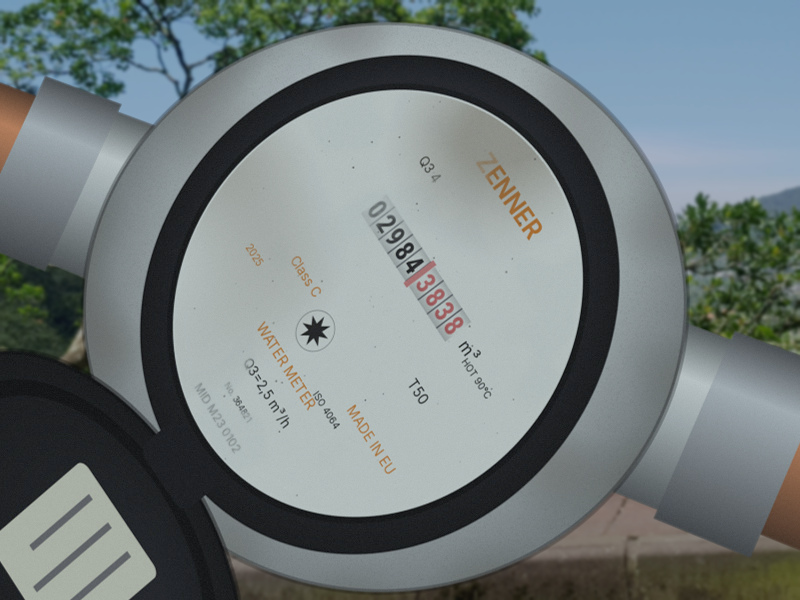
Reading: value=2984.3838 unit=m³
